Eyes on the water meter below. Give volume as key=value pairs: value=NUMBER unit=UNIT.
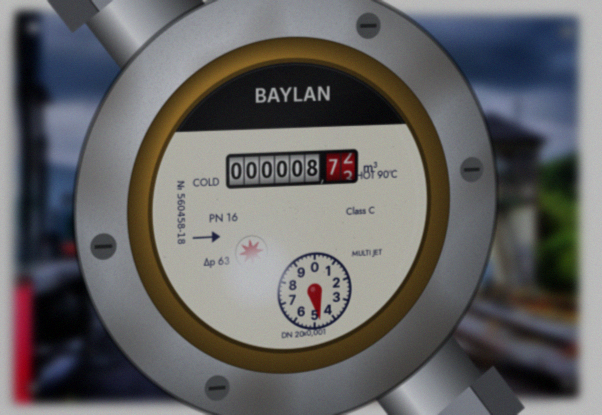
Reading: value=8.724 unit=m³
